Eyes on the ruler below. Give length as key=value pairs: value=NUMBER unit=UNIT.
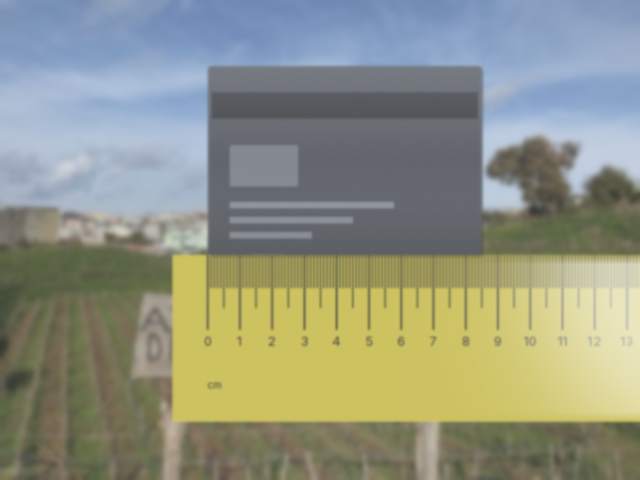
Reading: value=8.5 unit=cm
